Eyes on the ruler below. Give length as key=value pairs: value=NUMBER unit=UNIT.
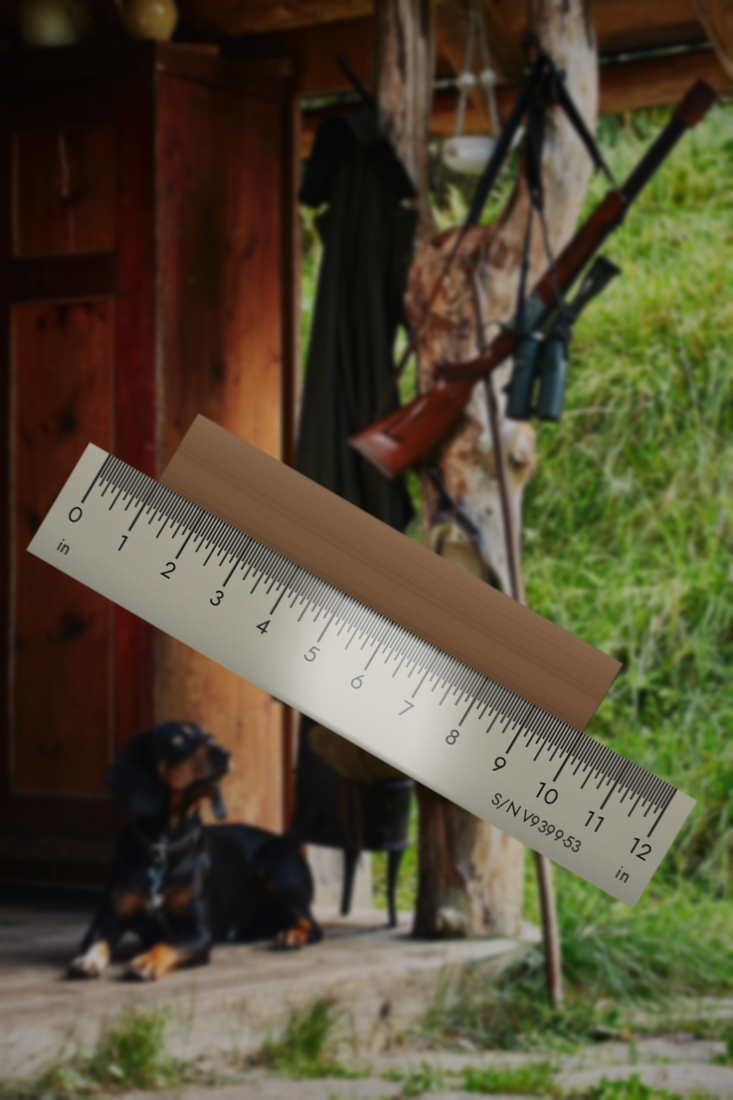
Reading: value=9 unit=in
